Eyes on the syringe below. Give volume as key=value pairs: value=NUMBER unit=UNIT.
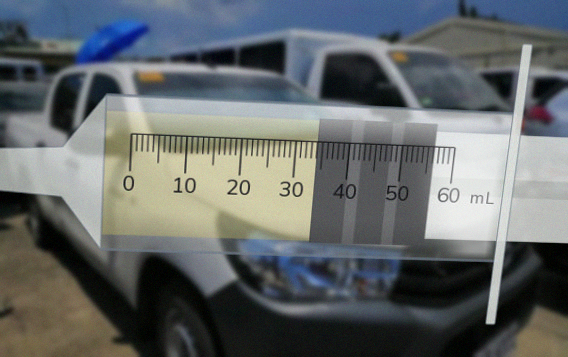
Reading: value=34 unit=mL
